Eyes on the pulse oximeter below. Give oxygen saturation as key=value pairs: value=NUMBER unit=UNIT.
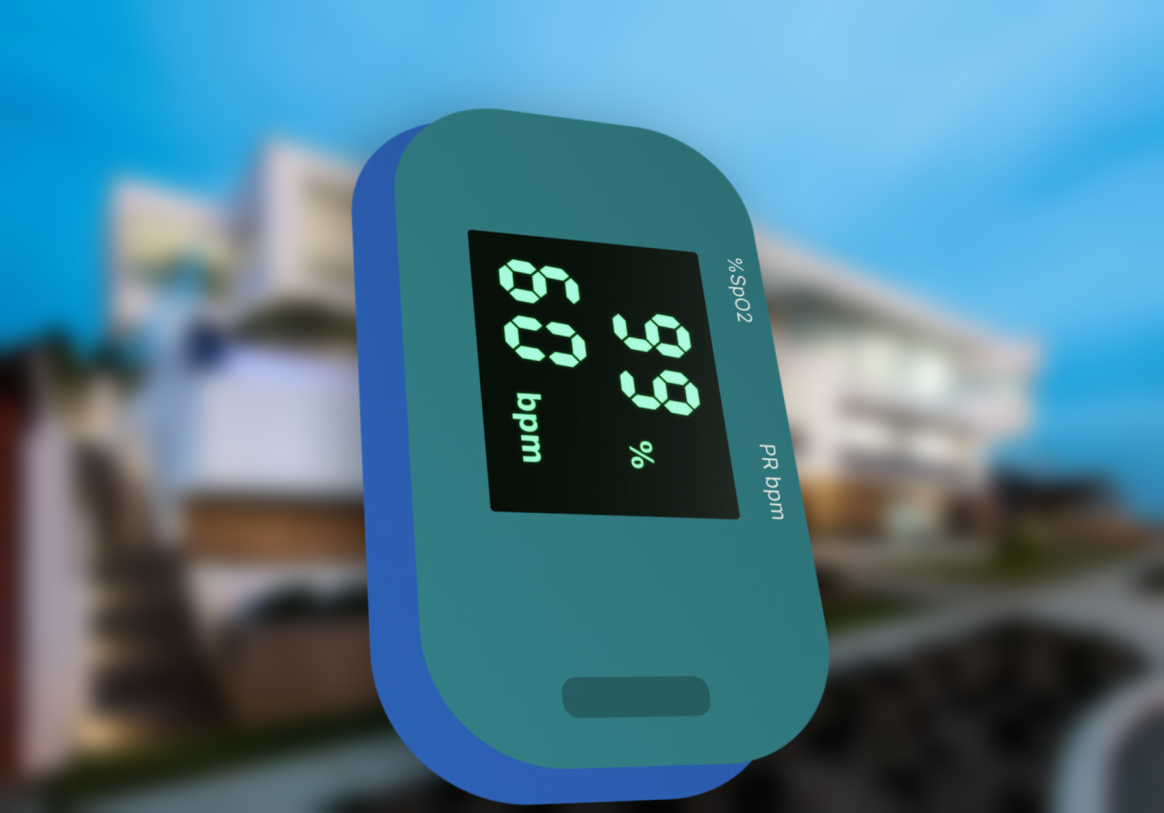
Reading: value=99 unit=%
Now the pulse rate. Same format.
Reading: value=60 unit=bpm
